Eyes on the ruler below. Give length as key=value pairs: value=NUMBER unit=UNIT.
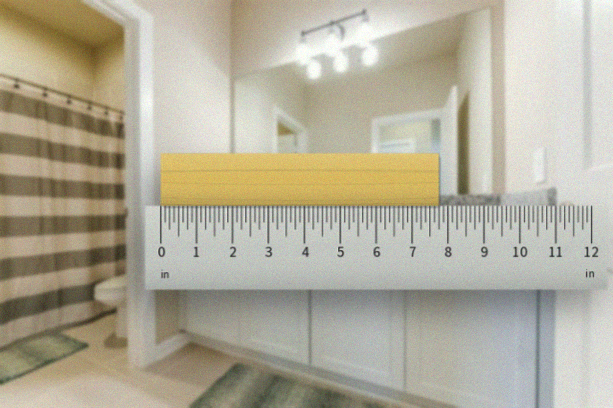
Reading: value=7.75 unit=in
